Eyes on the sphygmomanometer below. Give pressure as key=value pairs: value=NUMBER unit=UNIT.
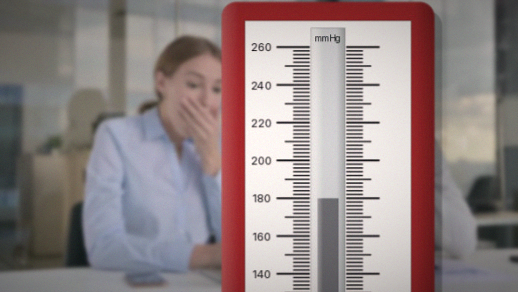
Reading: value=180 unit=mmHg
